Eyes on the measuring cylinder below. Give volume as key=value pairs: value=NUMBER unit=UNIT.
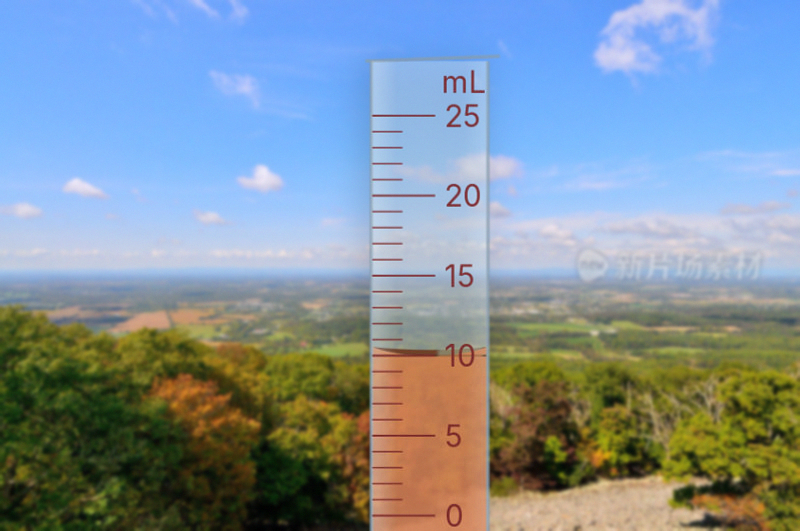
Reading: value=10 unit=mL
